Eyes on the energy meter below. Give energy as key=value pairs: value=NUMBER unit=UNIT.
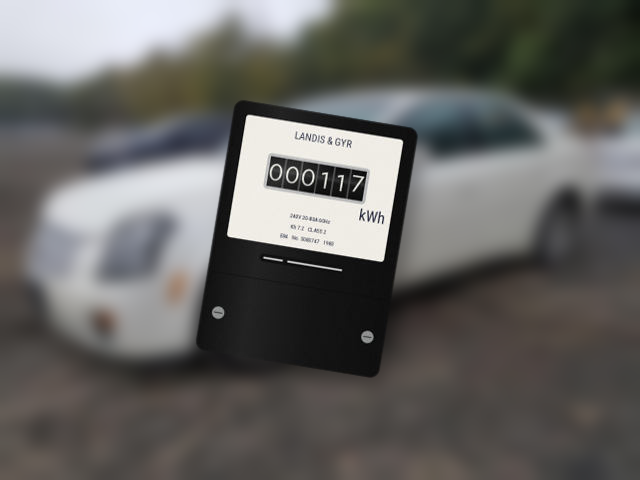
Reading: value=117 unit=kWh
